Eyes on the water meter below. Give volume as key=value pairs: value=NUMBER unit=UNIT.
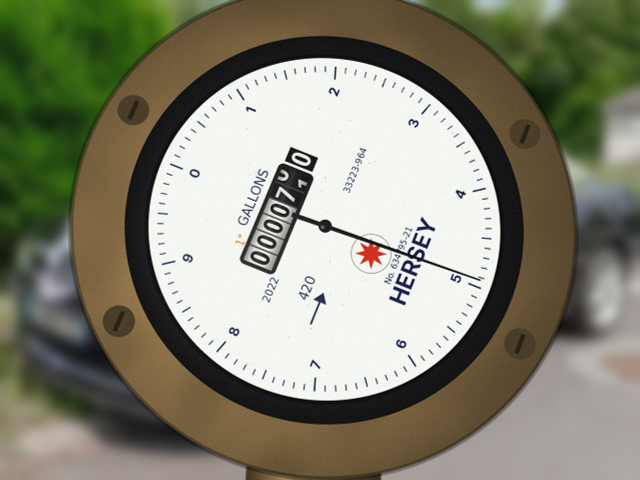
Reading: value=704.9 unit=gal
